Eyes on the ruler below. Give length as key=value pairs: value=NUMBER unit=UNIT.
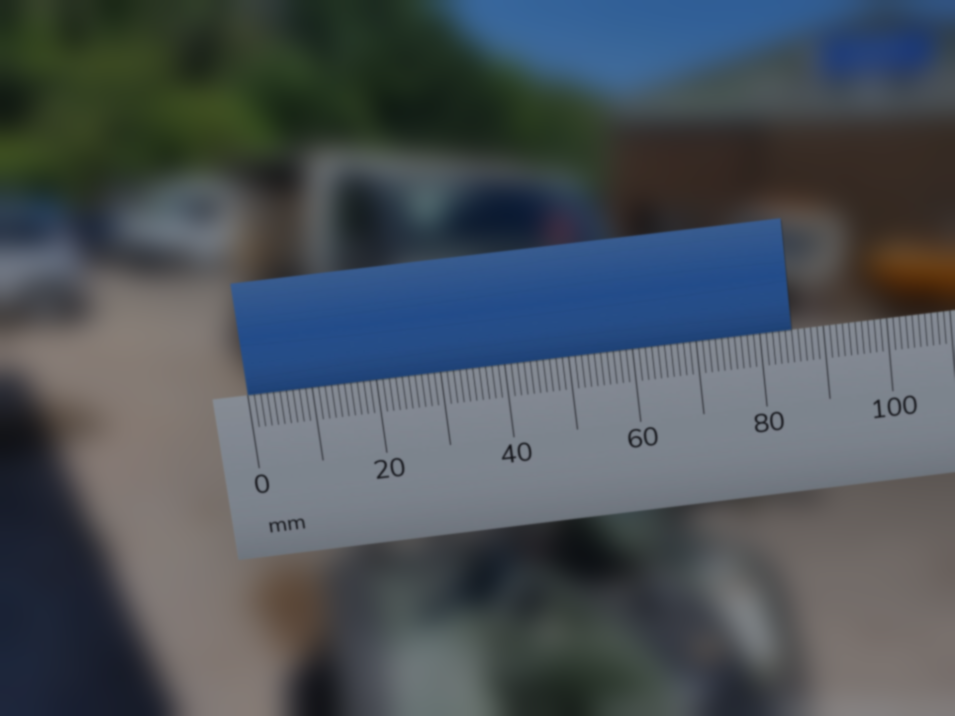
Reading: value=85 unit=mm
